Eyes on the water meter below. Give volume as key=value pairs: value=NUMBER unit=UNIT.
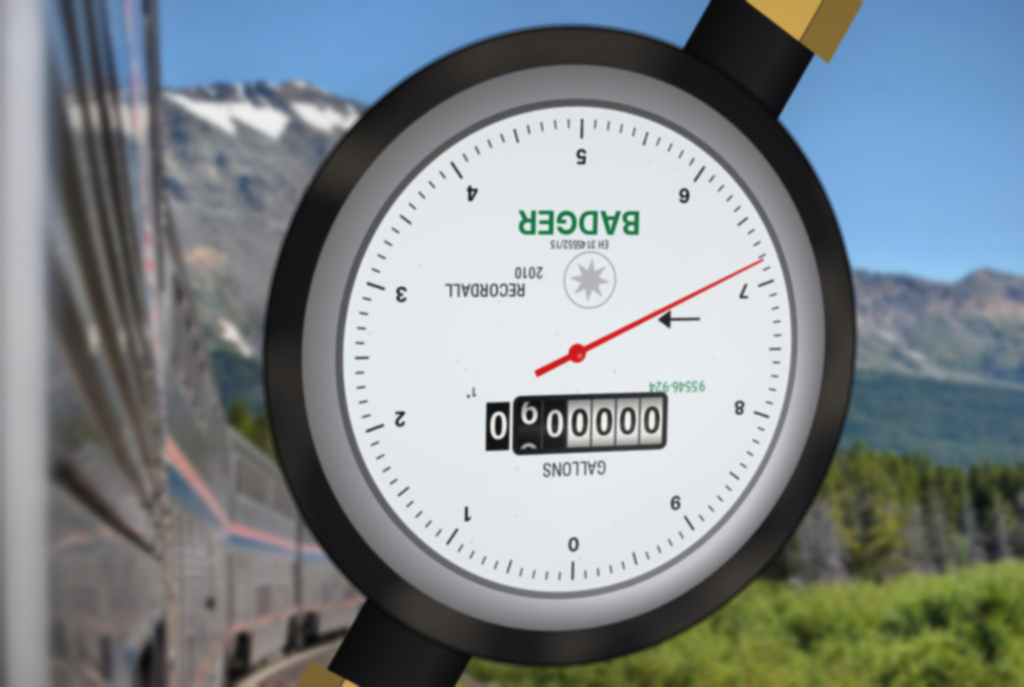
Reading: value=86.8 unit=gal
